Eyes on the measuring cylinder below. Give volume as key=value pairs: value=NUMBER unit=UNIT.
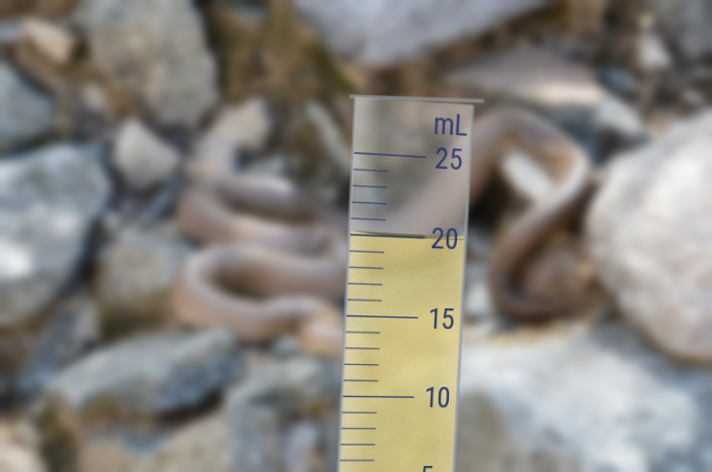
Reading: value=20 unit=mL
